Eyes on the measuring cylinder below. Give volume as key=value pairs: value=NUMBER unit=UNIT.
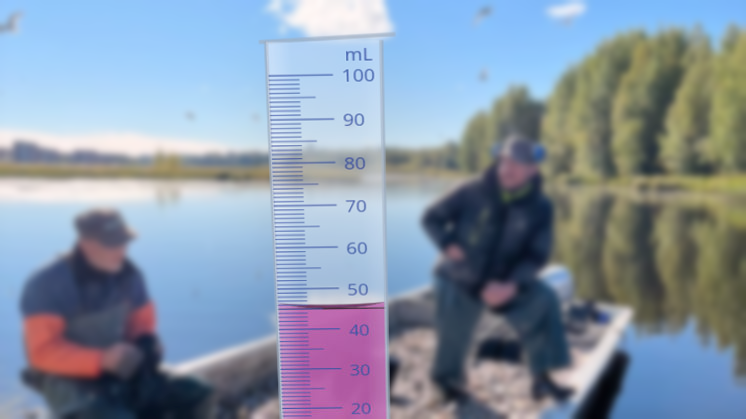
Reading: value=45 unit=mL
